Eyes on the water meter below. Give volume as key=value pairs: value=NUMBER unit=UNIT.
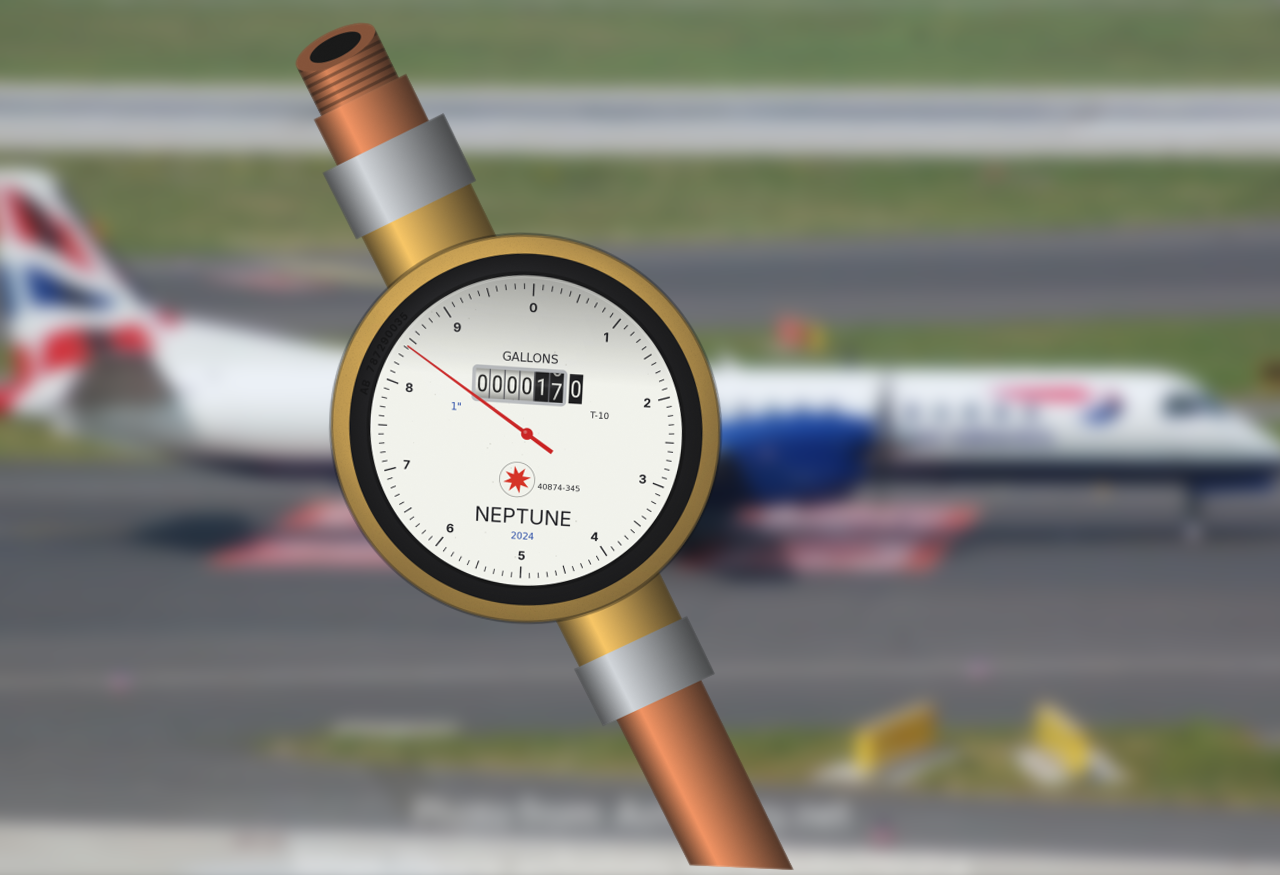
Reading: value=168.4 unit=gal
